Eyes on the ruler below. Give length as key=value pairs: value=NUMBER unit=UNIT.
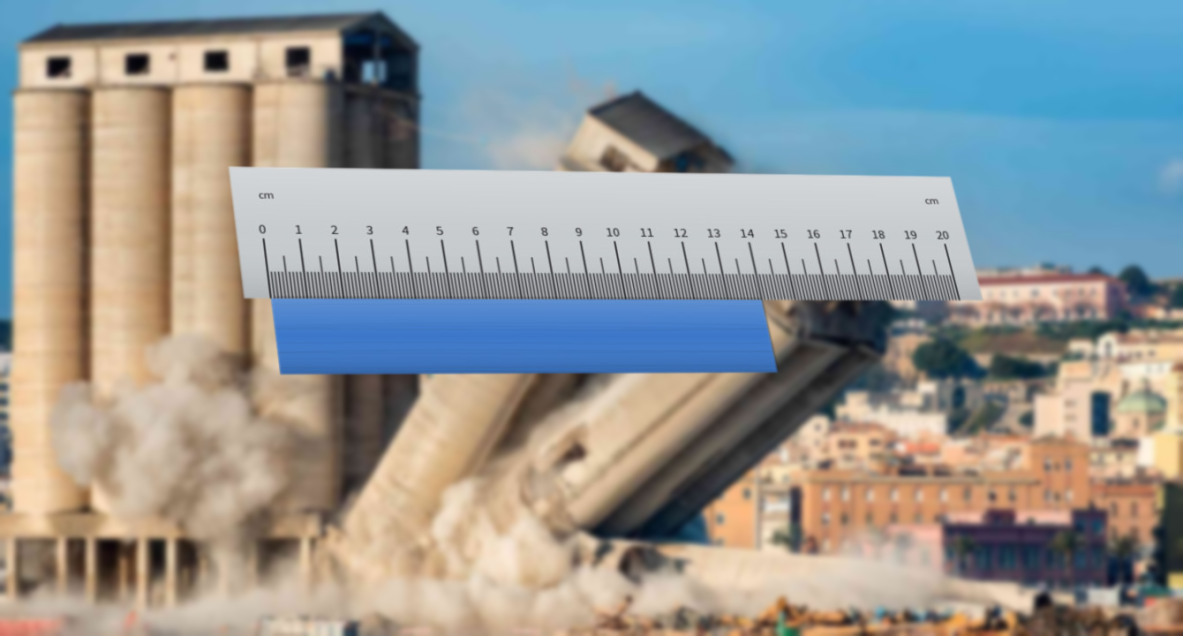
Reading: value=14 unit=cm
